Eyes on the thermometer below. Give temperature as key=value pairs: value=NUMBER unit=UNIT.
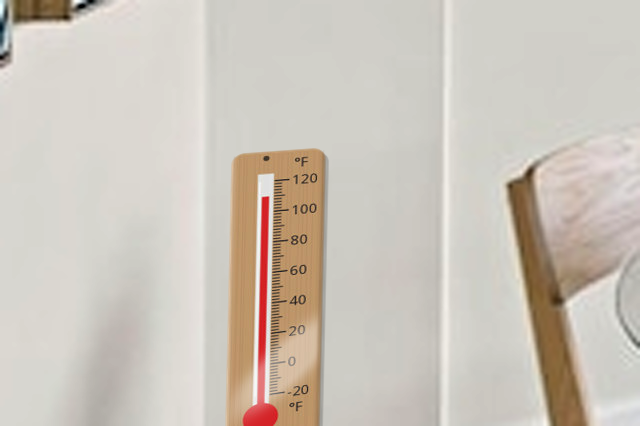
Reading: value=110 unit=°F
